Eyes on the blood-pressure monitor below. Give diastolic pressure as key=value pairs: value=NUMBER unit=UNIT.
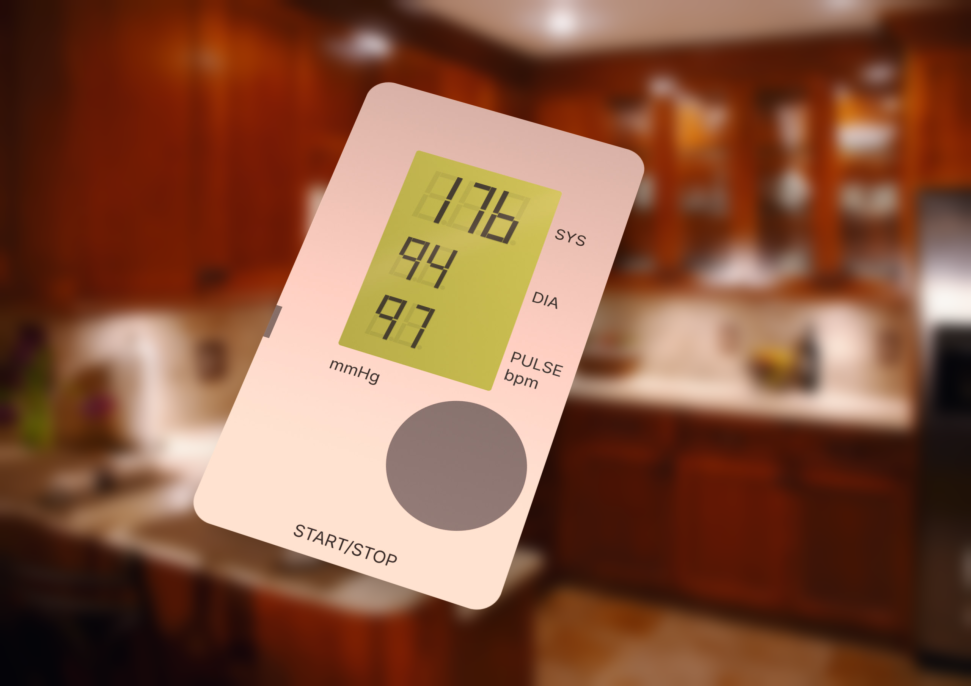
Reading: value=94 unit=mmHg
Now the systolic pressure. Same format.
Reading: value=176 unit=mmHg
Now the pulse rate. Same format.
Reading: value=97 unit=bpm
